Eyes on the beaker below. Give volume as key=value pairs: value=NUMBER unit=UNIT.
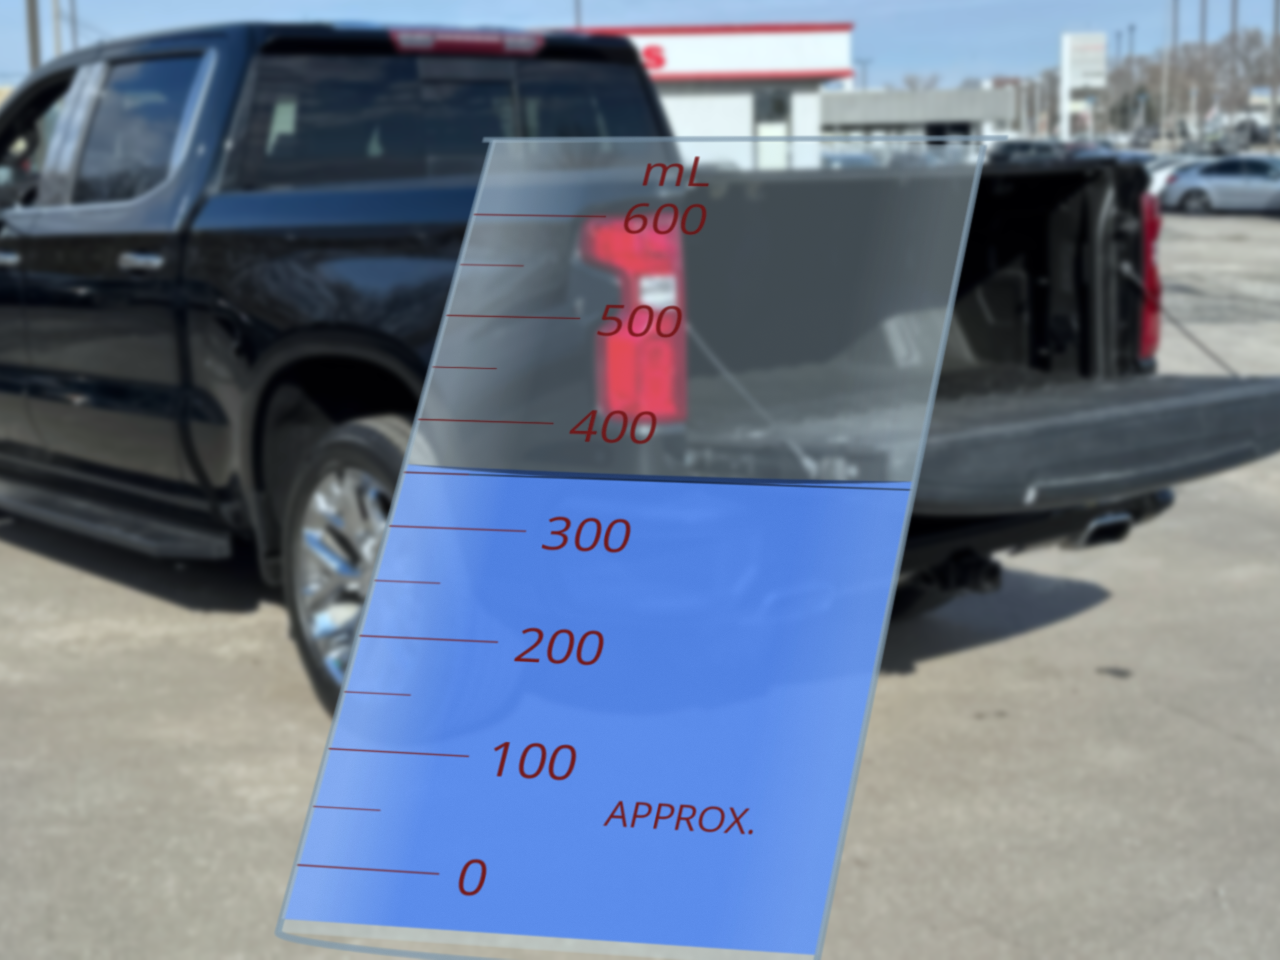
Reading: value=350 unit=mL
